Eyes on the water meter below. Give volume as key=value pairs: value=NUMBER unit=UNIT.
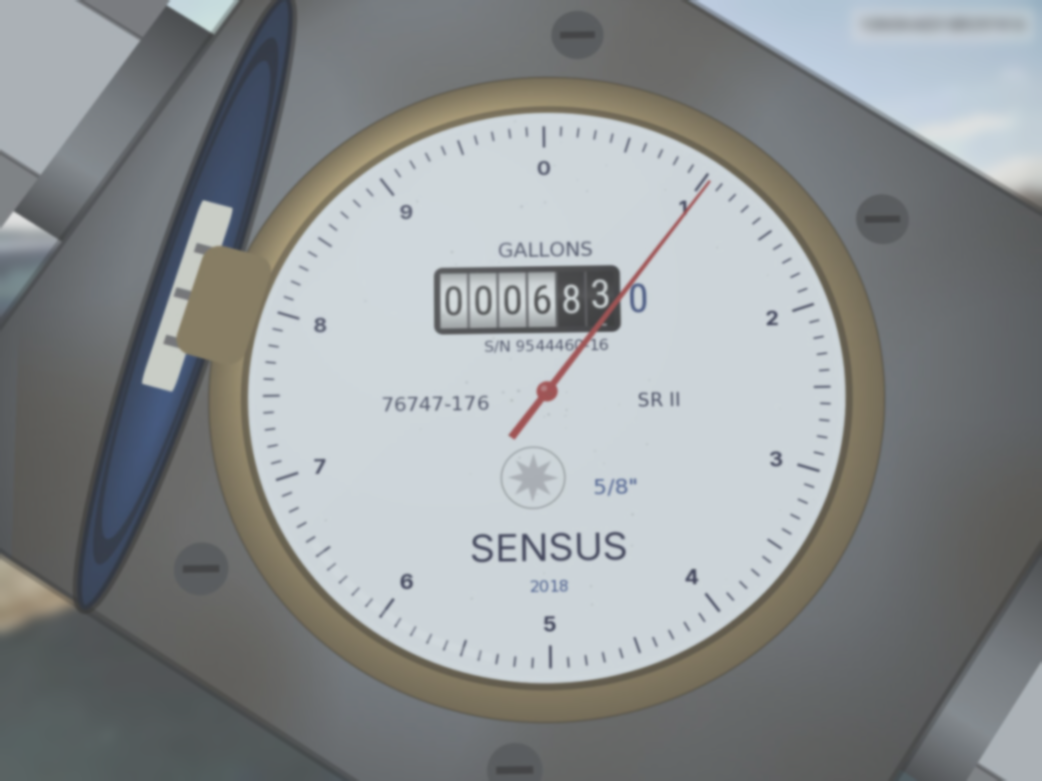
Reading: value=6831.0 unit=gal
